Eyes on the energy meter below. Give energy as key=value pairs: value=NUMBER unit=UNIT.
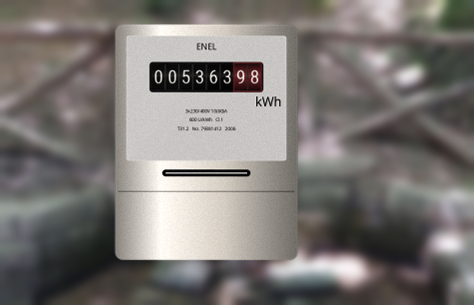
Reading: value=5363.98 unit=kWh
